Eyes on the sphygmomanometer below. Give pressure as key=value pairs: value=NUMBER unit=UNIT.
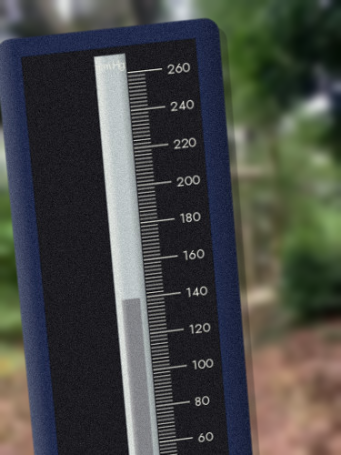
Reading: value=140 unit=mmHg
